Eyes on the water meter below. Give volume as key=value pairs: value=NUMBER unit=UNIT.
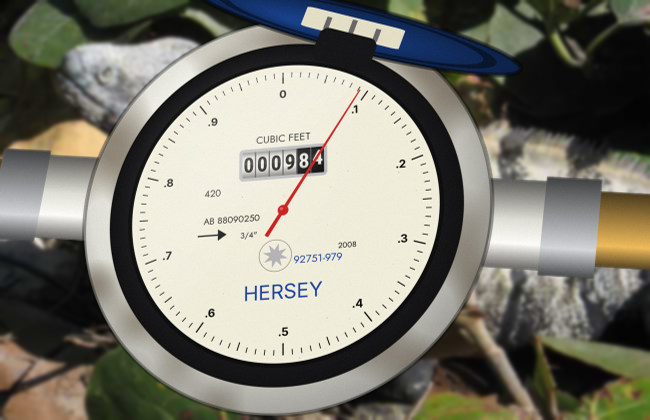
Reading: value=984.09 unit=ft³
